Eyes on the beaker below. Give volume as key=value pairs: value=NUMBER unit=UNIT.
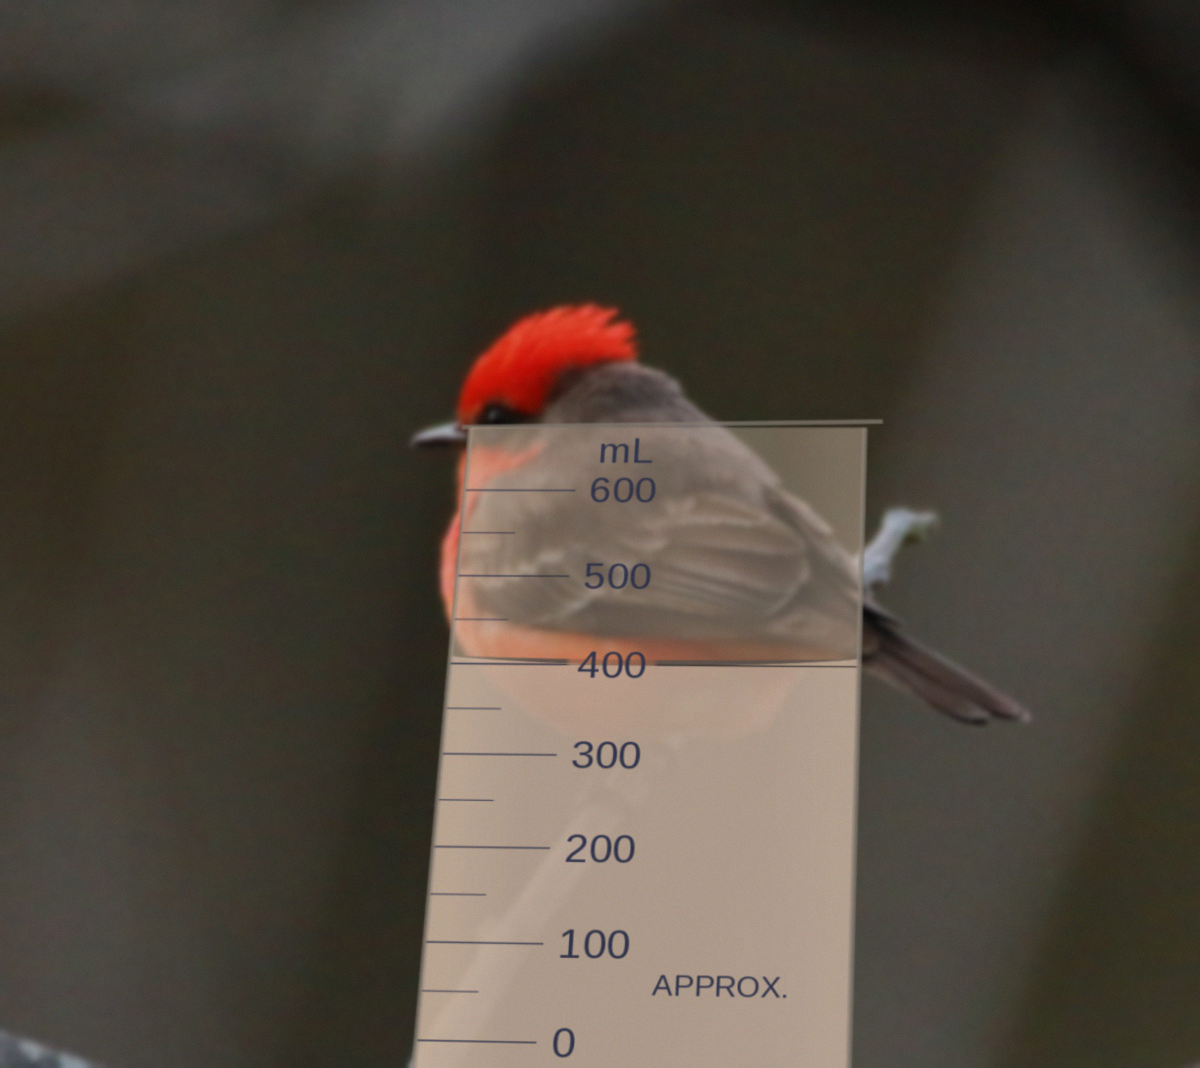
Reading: value=400 unit=mL
